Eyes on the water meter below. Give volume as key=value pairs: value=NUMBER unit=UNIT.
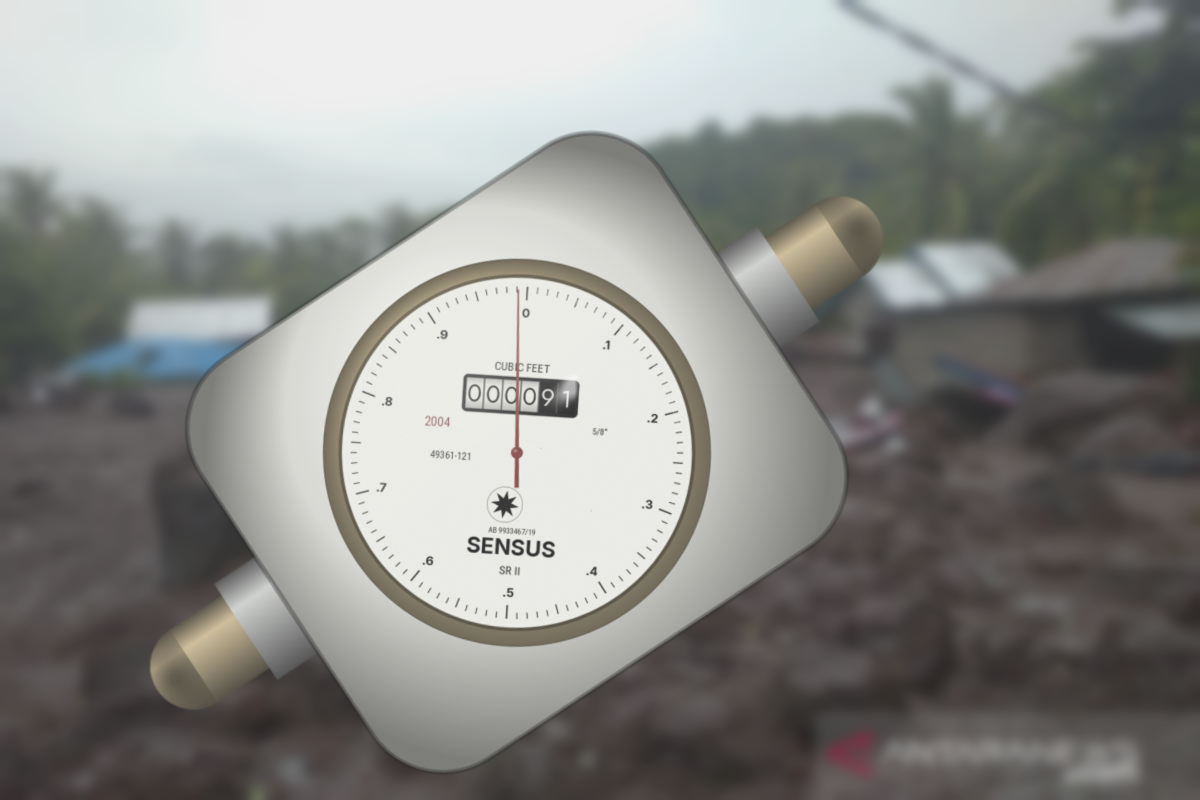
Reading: value=90.99 unit=ft³
